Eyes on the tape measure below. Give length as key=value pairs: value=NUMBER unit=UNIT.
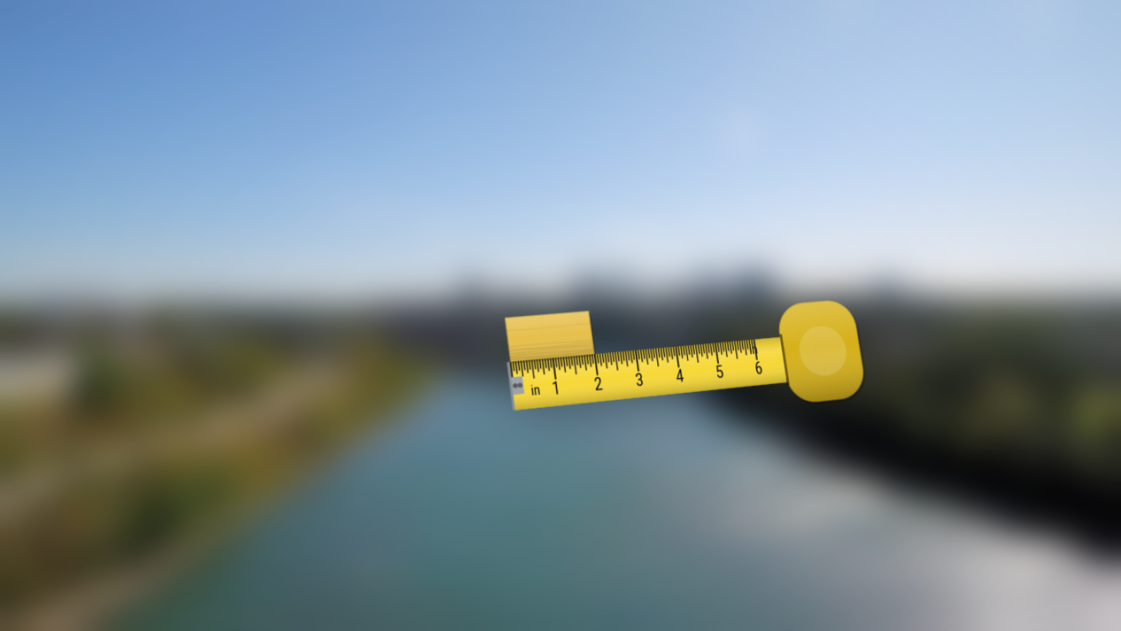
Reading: value=2 unit=in
